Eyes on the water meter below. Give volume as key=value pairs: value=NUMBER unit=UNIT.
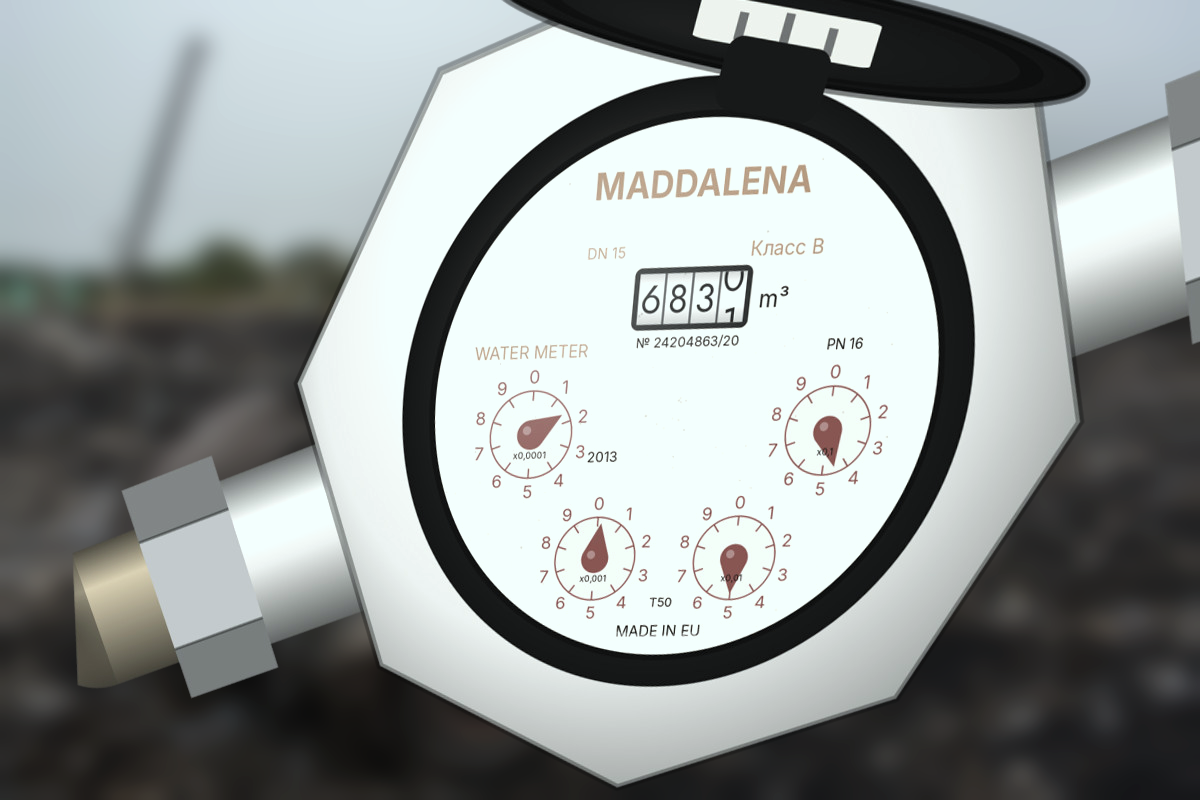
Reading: value=6830.4501 unit=m³
